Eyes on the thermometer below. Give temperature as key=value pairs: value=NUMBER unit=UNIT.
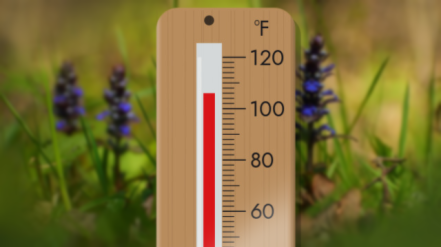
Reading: value=106 unit=°F
